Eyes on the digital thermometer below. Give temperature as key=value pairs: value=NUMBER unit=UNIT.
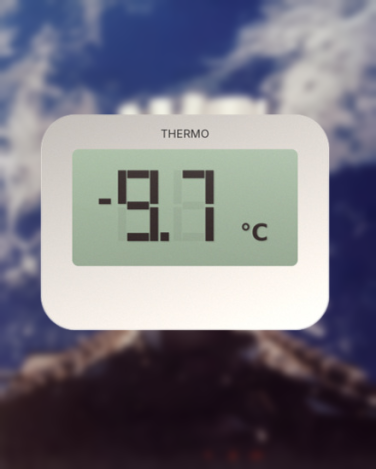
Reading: value=-9.7 unit=°C
